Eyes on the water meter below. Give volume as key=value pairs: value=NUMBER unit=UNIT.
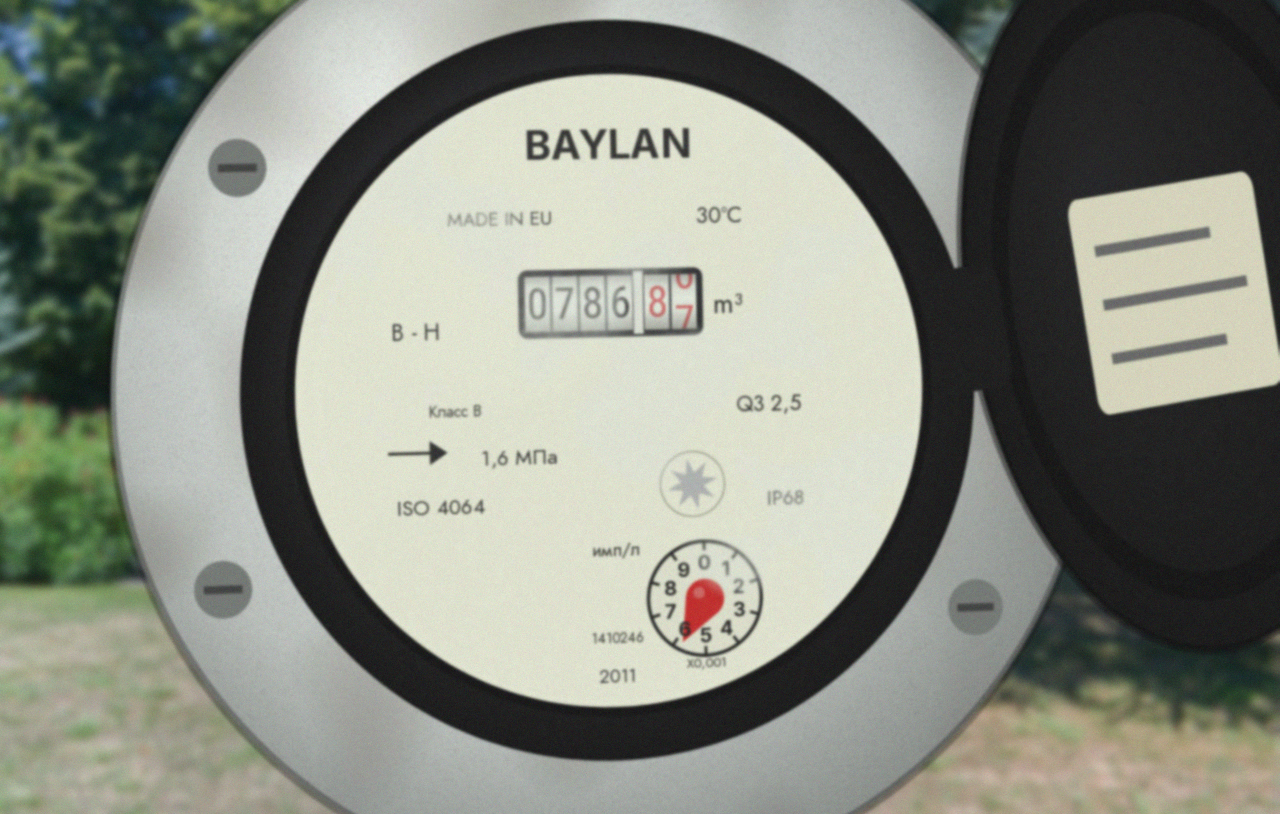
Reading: value=786.865 unit=m³
